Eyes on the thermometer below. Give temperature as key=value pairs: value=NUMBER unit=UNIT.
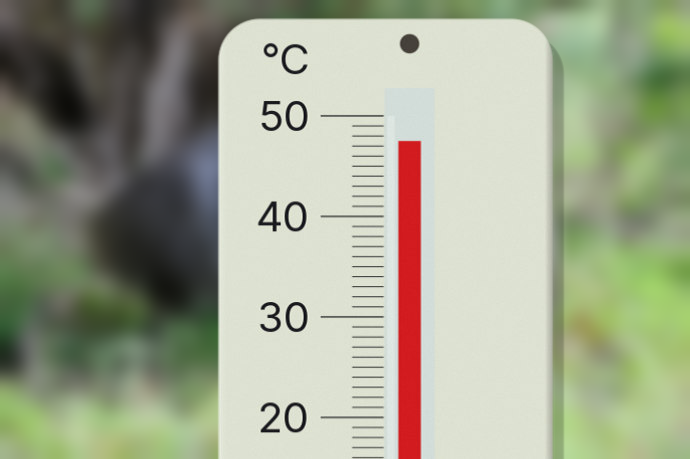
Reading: value=47.5 unit=°C
